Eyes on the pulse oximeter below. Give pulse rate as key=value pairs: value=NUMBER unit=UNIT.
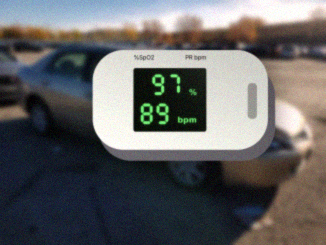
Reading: value=89 unit=bpm
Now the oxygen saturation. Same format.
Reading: value=97 unit=%
